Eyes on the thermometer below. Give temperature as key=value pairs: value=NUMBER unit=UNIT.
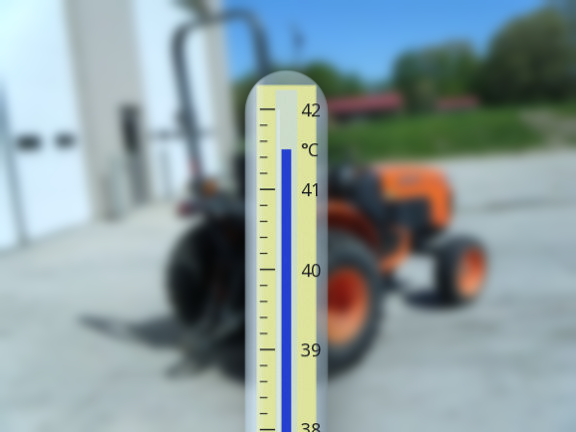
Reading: value=41.5 unit=°C
